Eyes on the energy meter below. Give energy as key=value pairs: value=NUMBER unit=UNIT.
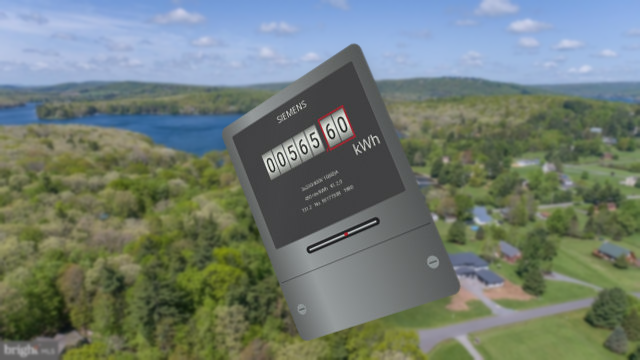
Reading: value=565.60 unit=kWh
